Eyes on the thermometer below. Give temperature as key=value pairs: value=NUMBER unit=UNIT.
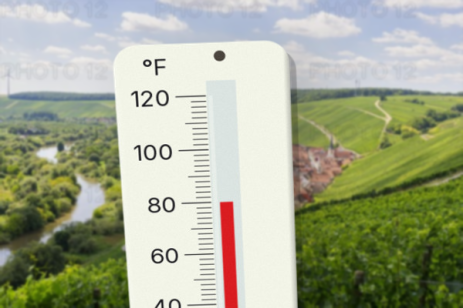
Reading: value=80 unit=°F
